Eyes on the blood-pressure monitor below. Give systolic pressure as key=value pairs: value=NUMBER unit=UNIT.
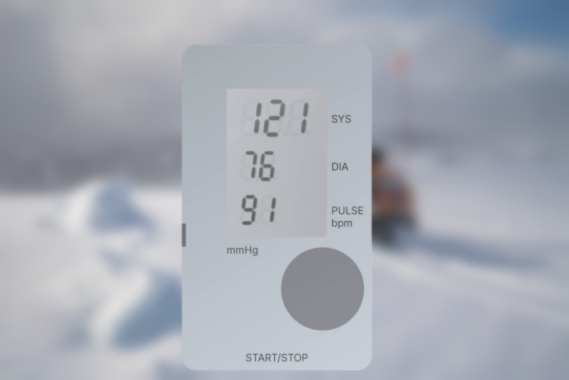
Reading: value=121 unit=mmHg
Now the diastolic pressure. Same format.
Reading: value=76 unit=mmHg
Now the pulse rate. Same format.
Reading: value=91 unit=bpm
